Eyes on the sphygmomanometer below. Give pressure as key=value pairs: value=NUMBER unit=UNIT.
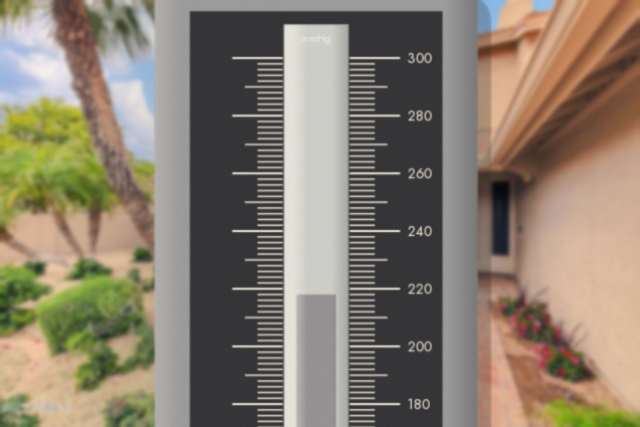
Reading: value=218 unit=mmHg
